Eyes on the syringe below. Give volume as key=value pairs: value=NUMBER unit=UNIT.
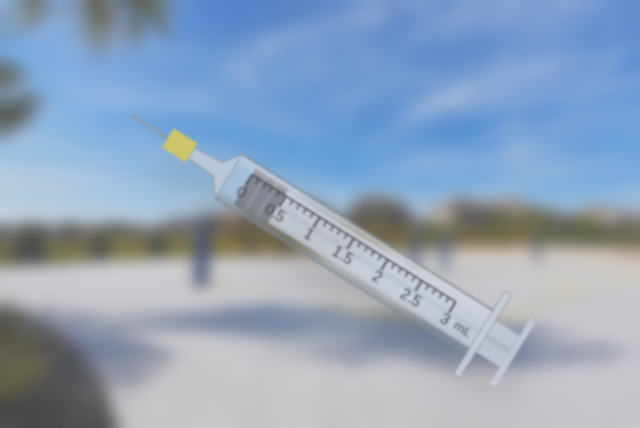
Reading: value=0 unit=mL
